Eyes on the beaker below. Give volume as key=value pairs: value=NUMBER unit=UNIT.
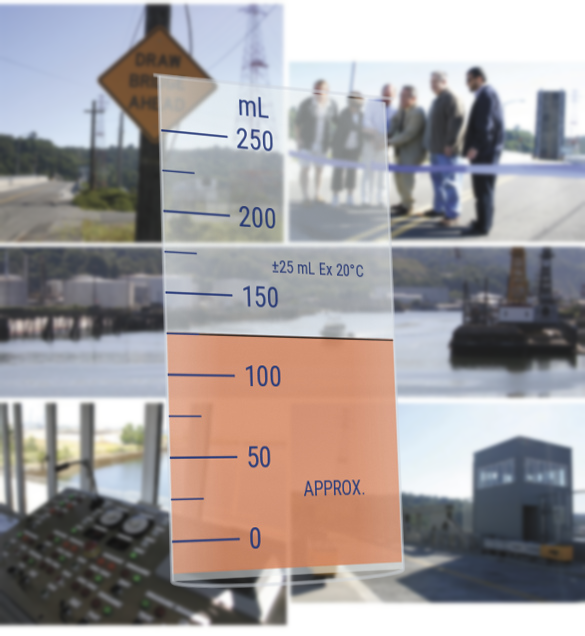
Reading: value=125 unit=mL
